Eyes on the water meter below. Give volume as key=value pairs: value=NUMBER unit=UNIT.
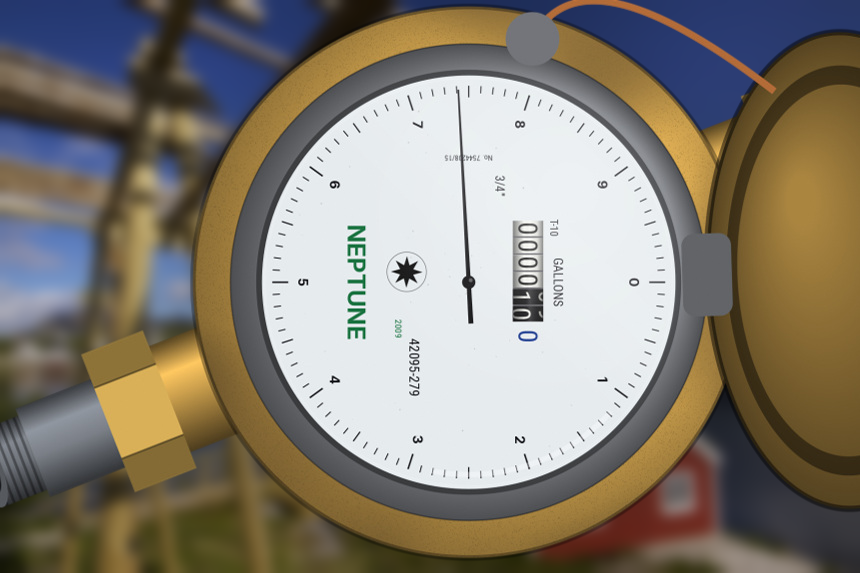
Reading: value=97.4 unit=gal
